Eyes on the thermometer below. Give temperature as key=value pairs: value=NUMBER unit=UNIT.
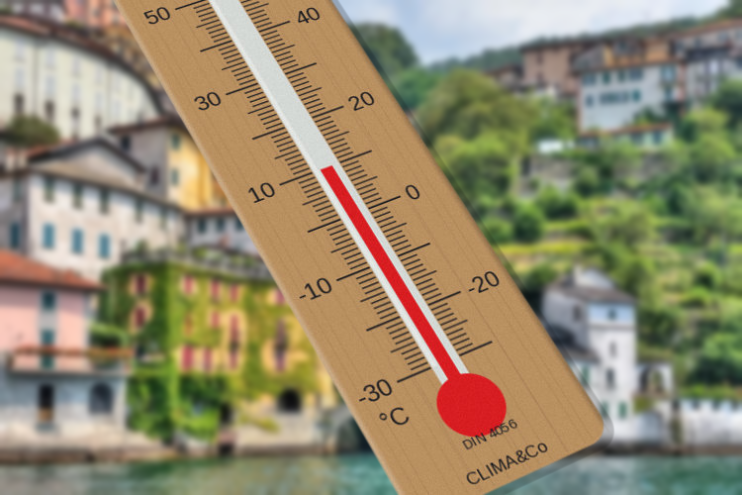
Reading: value=10 unit=°C
